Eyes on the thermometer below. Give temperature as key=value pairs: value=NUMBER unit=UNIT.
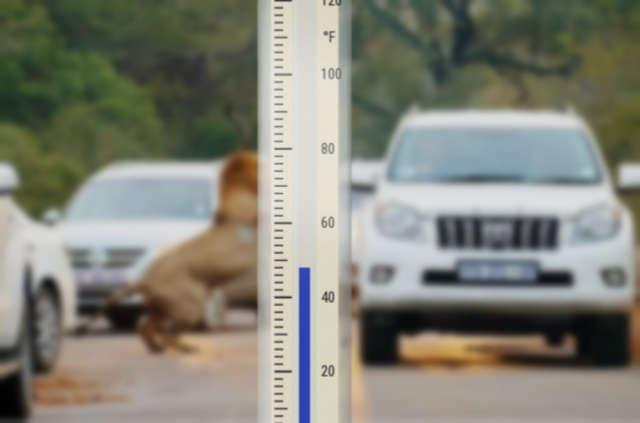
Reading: value=48 unit=°F
